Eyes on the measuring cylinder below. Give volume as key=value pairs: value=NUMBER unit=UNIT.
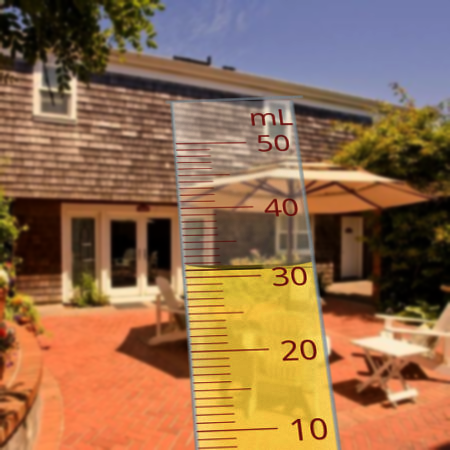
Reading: value=31 unit=mL
